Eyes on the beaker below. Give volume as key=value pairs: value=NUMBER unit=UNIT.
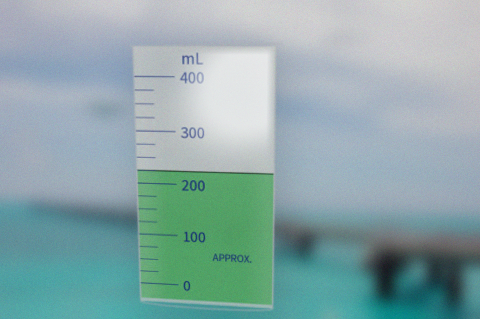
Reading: value=225 unit=mL
